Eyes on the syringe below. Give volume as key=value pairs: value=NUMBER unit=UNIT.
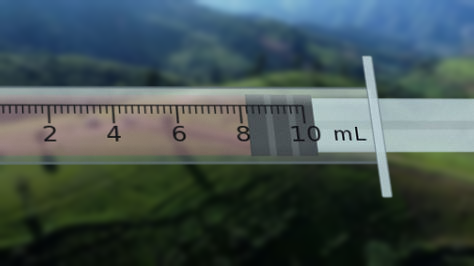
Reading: value=8.2 unit=mL
